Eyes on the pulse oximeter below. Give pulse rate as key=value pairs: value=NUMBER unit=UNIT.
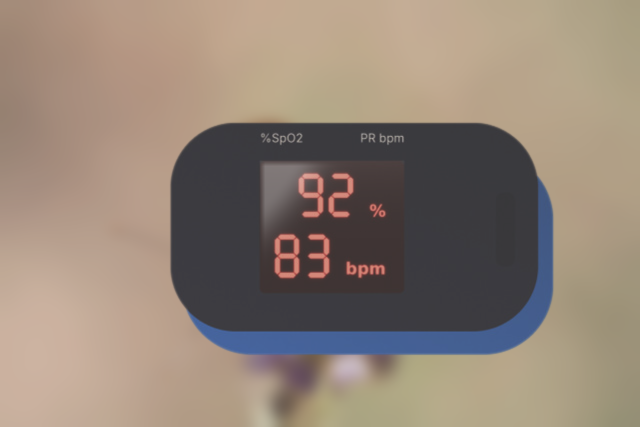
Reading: value=83 unit=bpm
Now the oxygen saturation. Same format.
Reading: value=92 unit=%
